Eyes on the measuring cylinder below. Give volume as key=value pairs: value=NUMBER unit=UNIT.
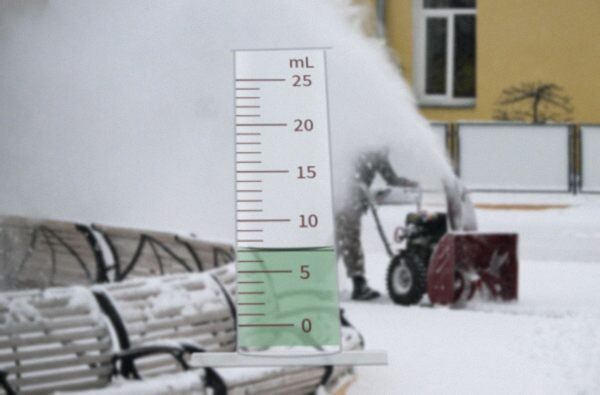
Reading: value=7 unit=mL
